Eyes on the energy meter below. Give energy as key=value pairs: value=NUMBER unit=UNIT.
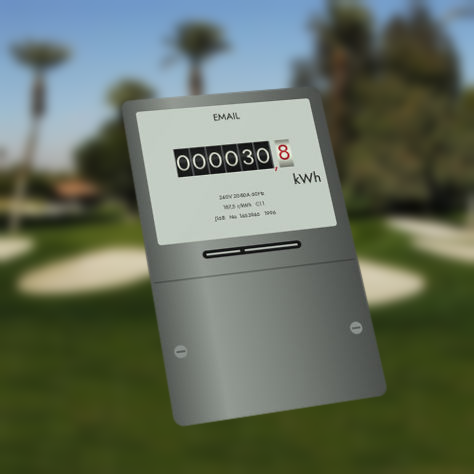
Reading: value=30.8 unit=kWh
